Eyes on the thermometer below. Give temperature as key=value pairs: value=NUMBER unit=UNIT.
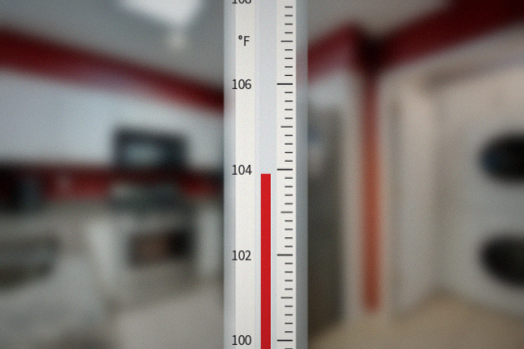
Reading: value=103.9 unit=°F
